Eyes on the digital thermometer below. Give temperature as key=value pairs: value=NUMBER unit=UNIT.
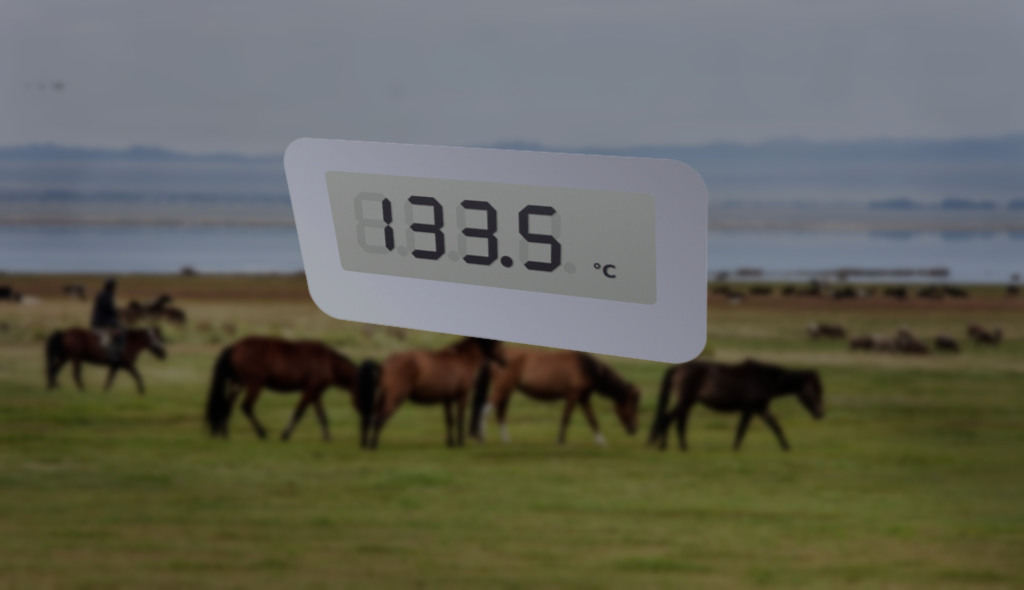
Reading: value=133.5 unit=°C
